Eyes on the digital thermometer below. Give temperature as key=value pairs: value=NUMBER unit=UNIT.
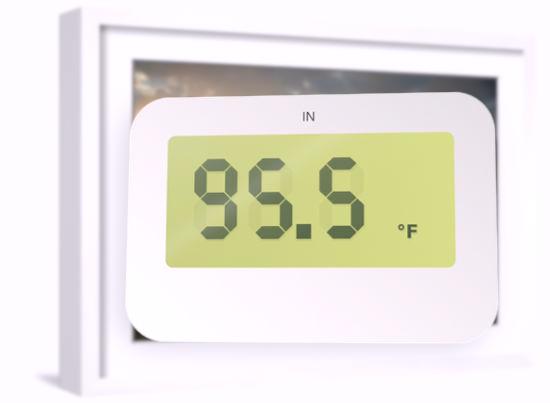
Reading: value=95.5 unit=°F
